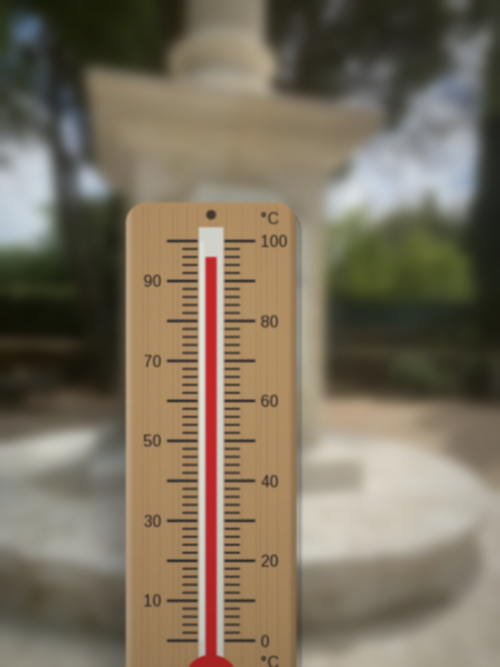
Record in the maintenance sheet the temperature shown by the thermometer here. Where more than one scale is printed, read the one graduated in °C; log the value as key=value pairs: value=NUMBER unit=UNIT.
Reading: value=96 unit=°C
